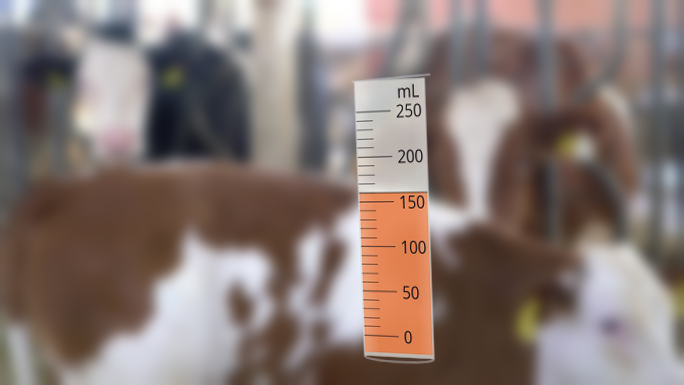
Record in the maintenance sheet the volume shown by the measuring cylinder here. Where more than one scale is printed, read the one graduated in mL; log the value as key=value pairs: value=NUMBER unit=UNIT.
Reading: value=160 unit=mL
